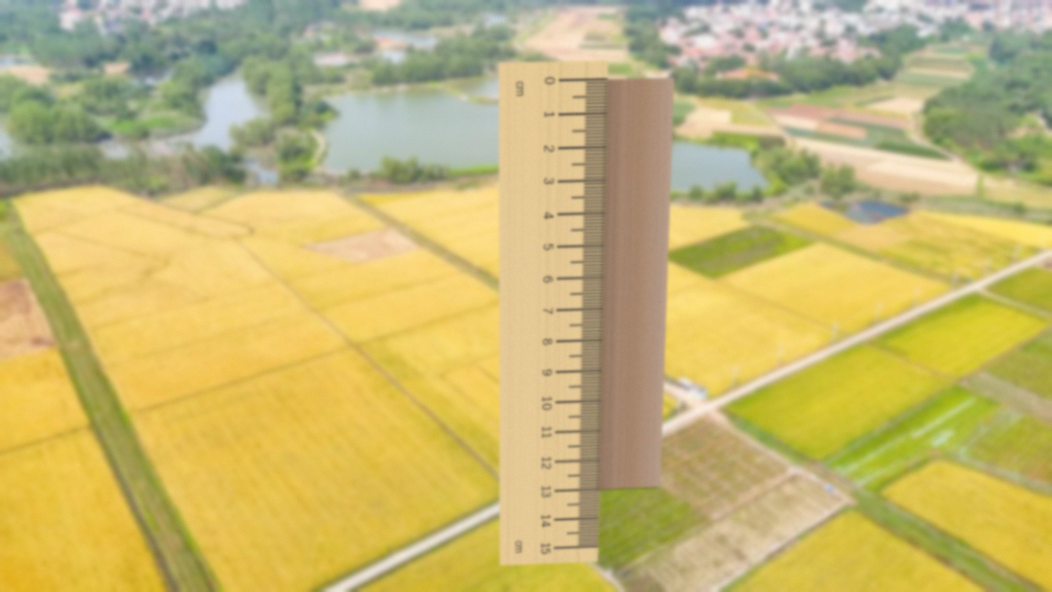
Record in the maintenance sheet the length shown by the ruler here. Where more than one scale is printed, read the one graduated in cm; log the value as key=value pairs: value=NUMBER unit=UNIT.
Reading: value=13 unit=cm
